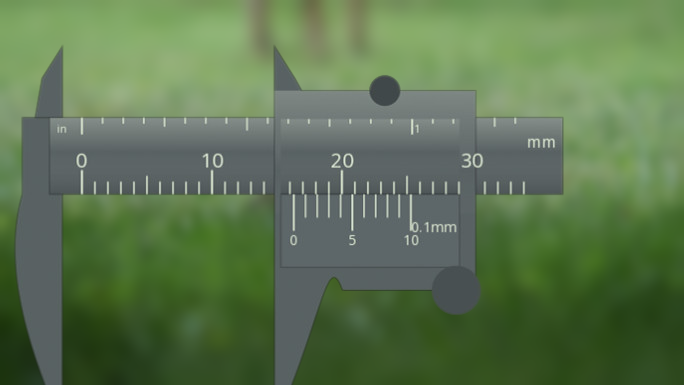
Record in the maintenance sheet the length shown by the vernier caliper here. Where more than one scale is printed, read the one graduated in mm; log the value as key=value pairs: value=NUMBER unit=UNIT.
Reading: value=16.3 unit=mm
